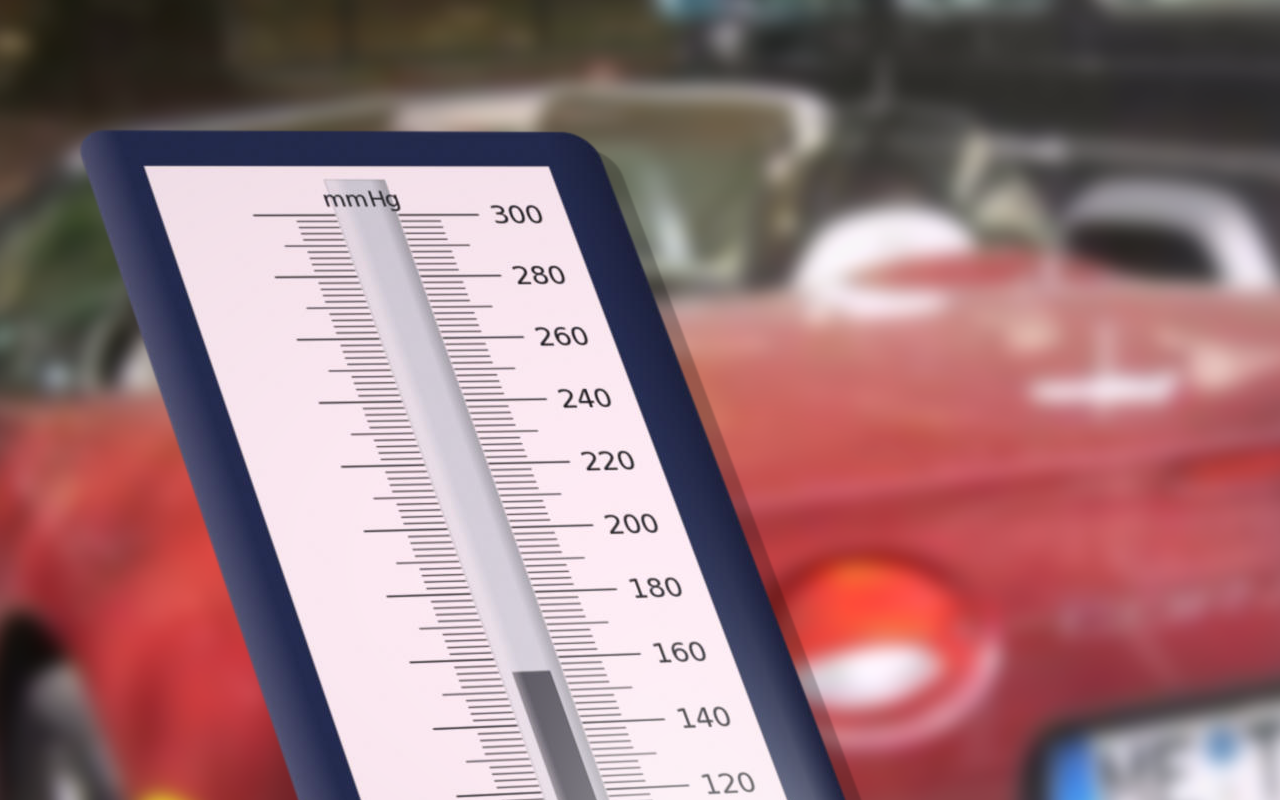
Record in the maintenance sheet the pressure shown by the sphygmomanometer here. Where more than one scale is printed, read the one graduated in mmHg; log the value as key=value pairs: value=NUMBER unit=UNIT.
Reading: value=156 unit=mmHg
